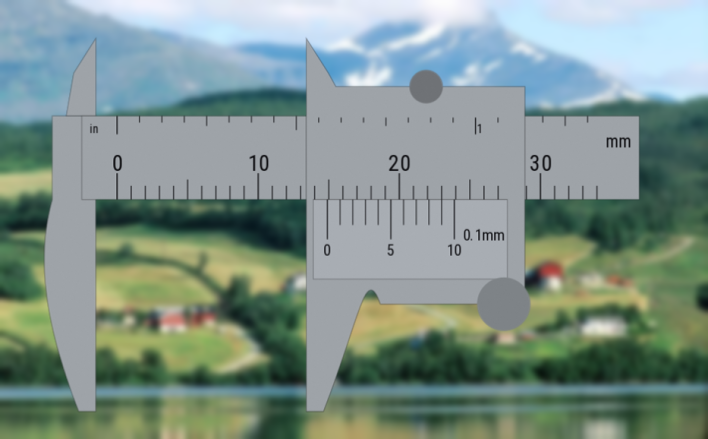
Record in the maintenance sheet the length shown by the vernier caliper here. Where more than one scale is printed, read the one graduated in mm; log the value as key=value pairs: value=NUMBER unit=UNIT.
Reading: value=14.9 unit=mm
